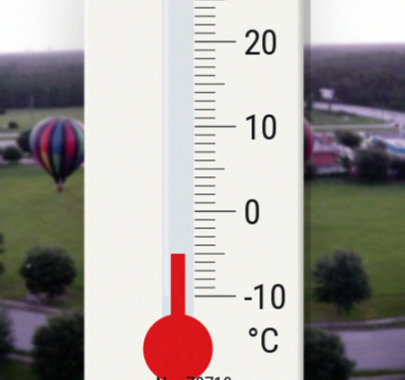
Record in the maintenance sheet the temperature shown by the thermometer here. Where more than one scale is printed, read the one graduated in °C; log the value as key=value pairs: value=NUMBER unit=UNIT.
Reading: value=-5 unit=°C
